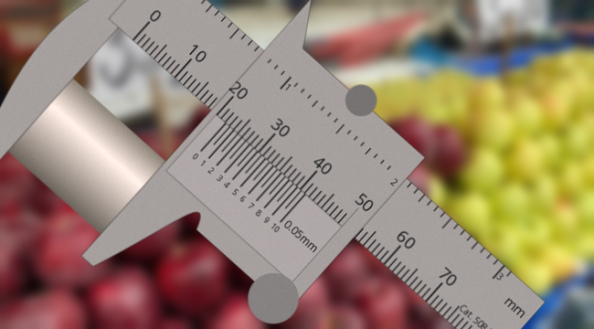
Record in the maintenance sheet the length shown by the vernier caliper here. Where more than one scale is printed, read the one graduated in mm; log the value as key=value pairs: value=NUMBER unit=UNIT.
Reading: value=22.2 unit=mm
